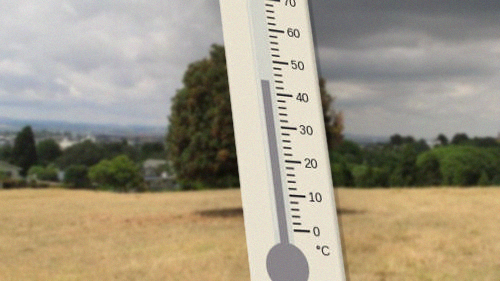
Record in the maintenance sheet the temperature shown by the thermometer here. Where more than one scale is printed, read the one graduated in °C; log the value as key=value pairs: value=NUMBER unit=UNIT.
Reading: value=44 unit=°C
